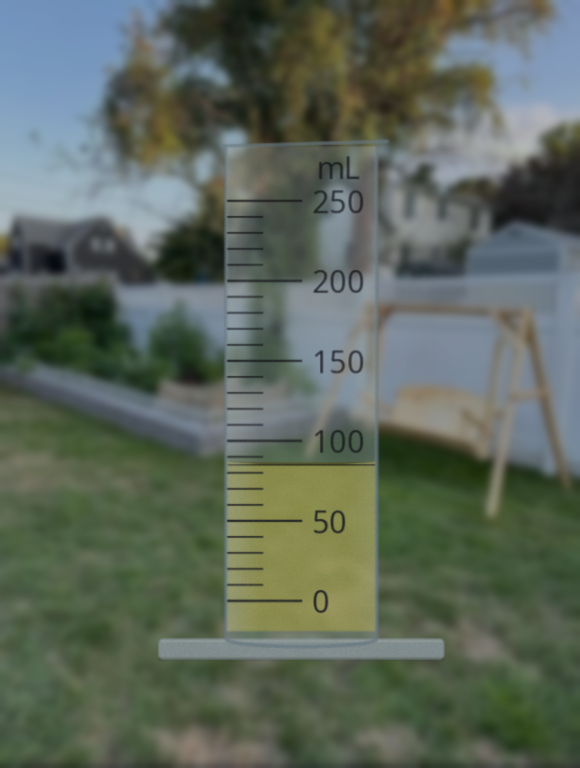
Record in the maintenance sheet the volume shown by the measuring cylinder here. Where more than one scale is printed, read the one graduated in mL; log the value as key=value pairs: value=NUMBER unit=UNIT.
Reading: value=85 unit=mL
